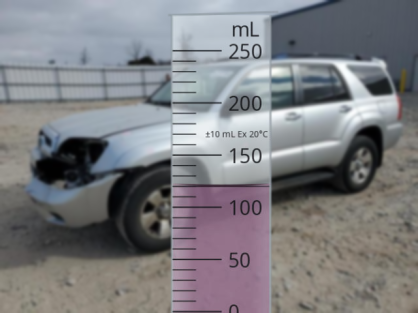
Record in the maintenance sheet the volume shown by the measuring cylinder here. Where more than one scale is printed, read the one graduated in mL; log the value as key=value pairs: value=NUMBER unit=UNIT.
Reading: value=120 unit=mL
